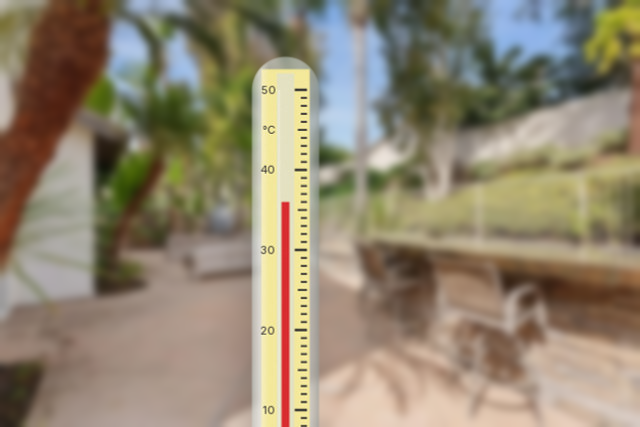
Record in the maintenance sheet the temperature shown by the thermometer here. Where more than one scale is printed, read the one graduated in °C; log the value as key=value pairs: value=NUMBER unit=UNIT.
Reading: value=36 unit=°C
